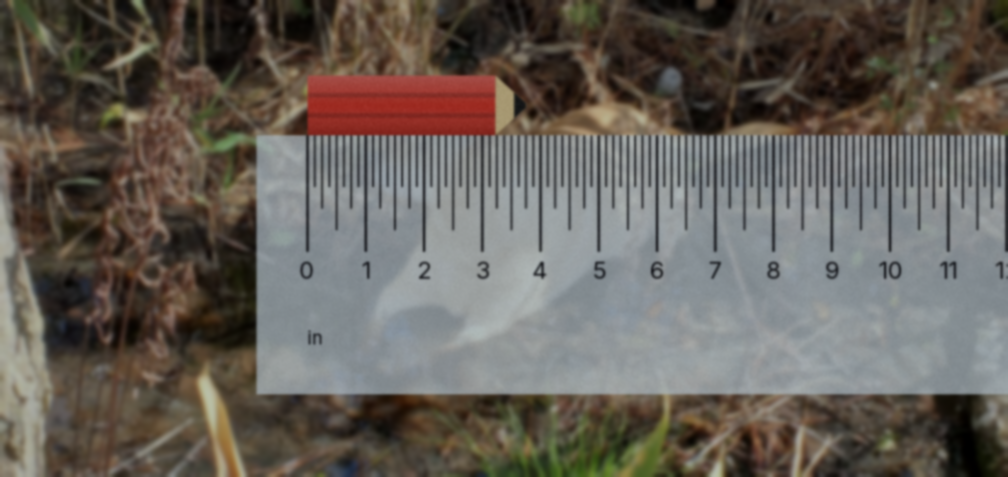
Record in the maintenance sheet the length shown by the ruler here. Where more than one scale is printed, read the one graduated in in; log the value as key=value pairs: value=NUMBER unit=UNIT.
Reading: value=3.75 unit=in
